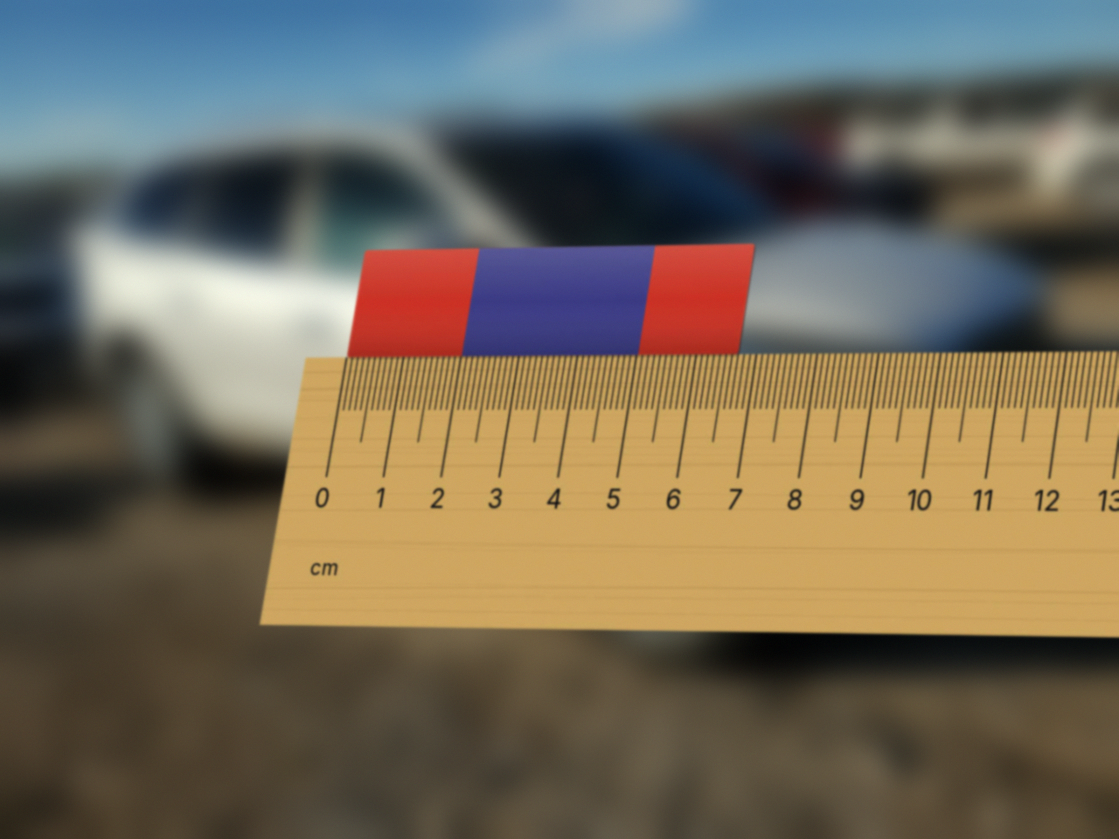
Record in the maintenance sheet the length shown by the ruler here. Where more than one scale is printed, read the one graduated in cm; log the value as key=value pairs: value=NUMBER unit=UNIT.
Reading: value=6.7 unit=cm
